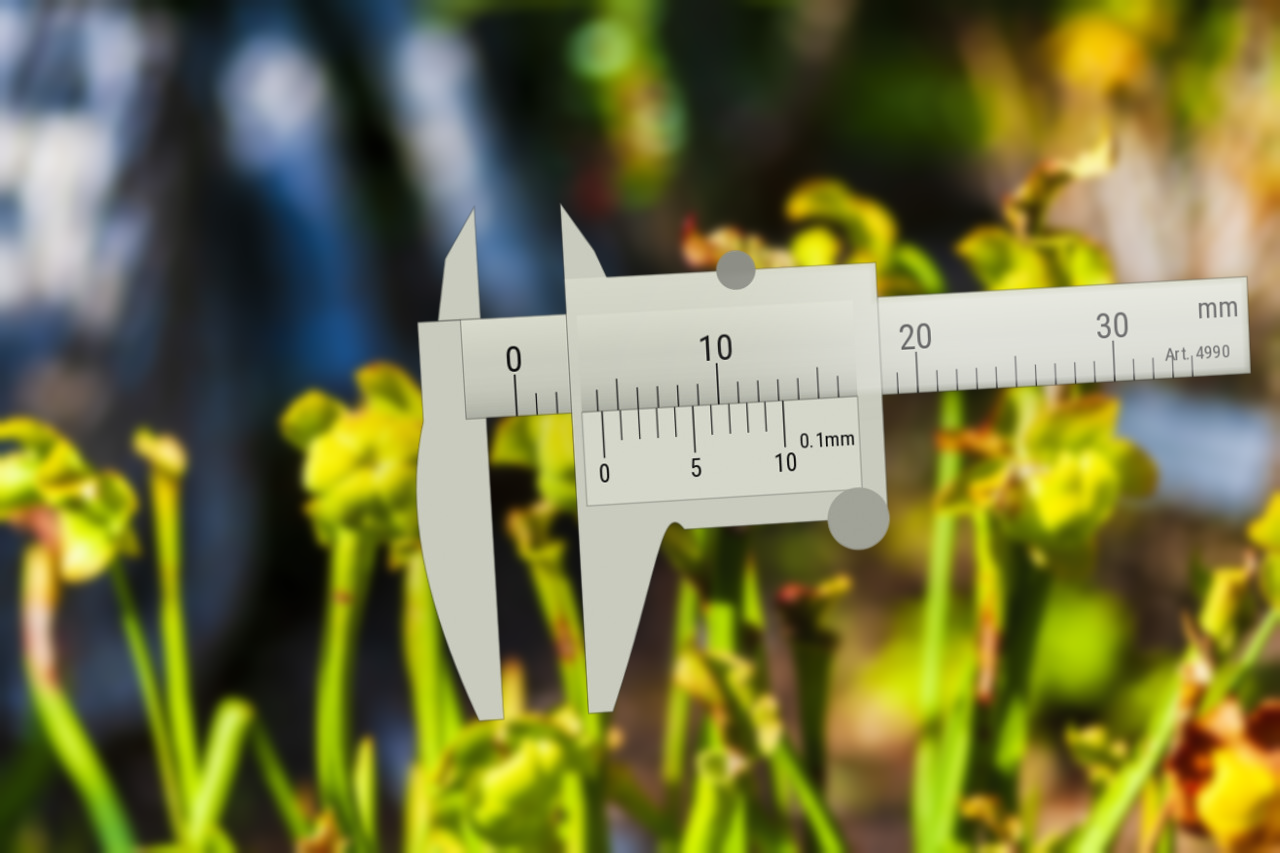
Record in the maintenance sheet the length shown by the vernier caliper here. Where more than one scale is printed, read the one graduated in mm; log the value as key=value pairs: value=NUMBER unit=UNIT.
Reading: value=4.2 unit=mm
